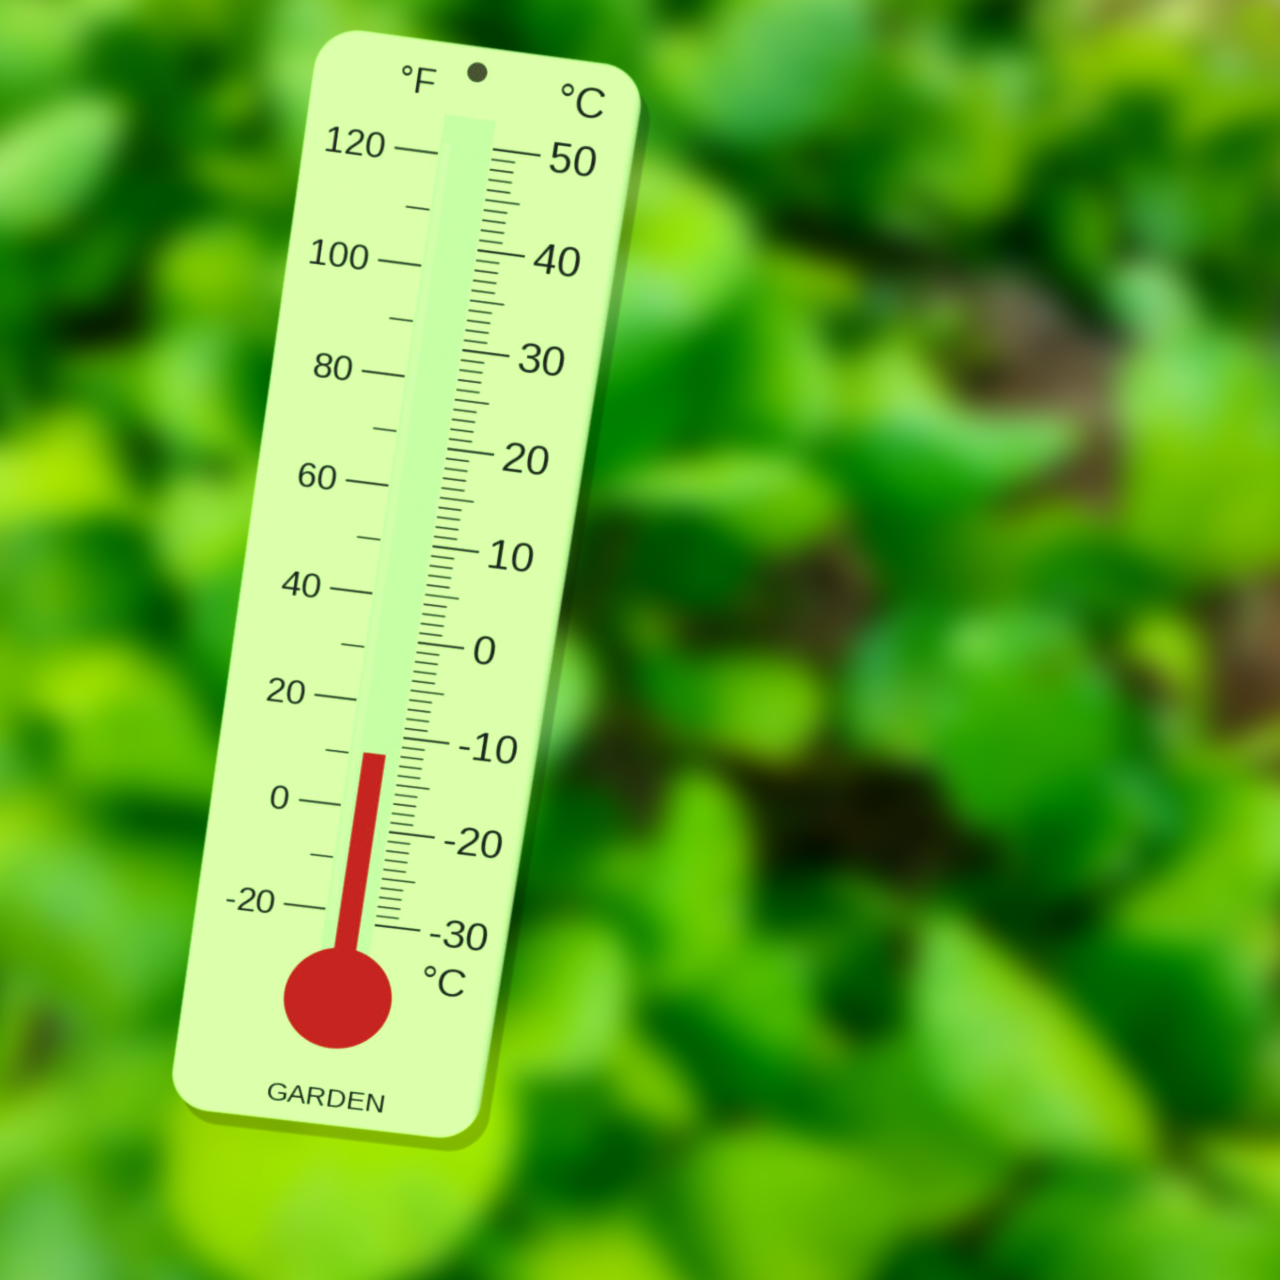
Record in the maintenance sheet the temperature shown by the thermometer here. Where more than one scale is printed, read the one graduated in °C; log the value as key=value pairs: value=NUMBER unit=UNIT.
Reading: value=-12 unit=°C
